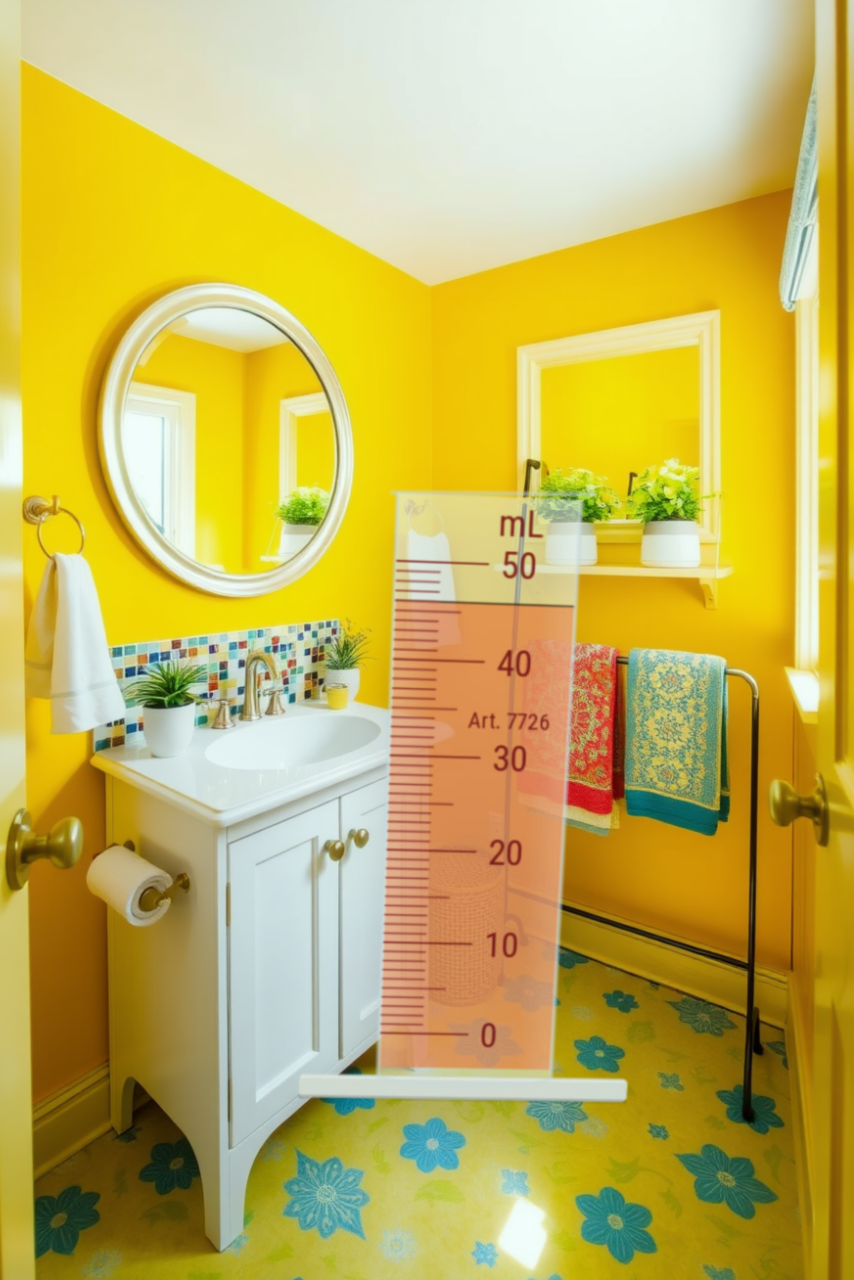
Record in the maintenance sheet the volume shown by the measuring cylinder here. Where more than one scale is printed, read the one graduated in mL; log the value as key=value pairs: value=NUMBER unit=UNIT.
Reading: value=46 unit=mL
